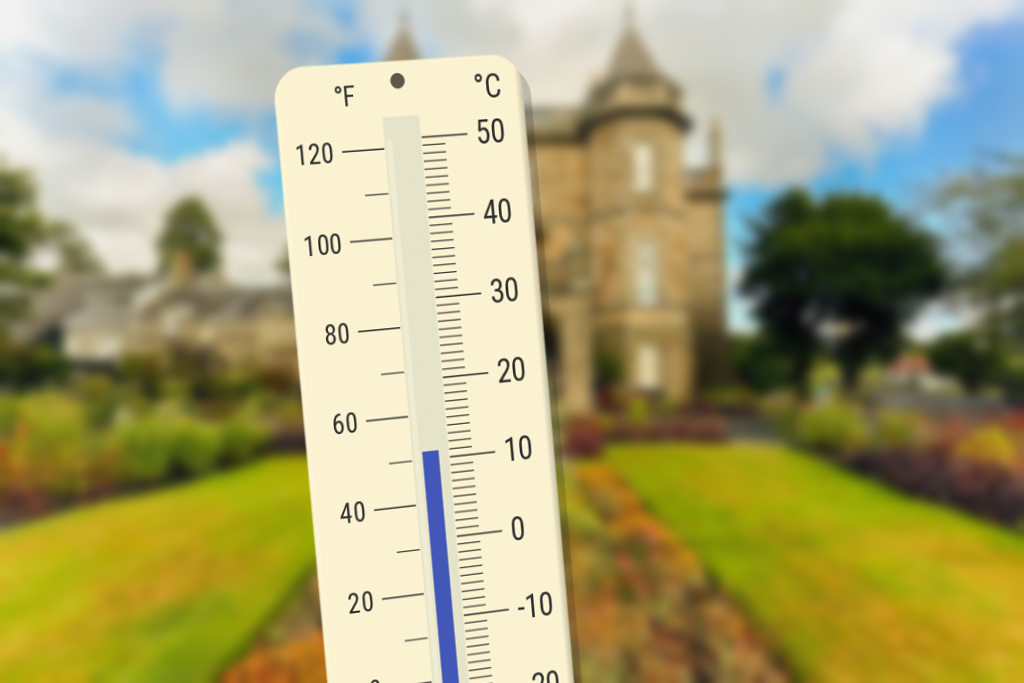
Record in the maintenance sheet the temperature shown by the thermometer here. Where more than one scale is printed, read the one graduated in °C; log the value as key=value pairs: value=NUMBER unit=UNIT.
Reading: value=11 unit=°C
